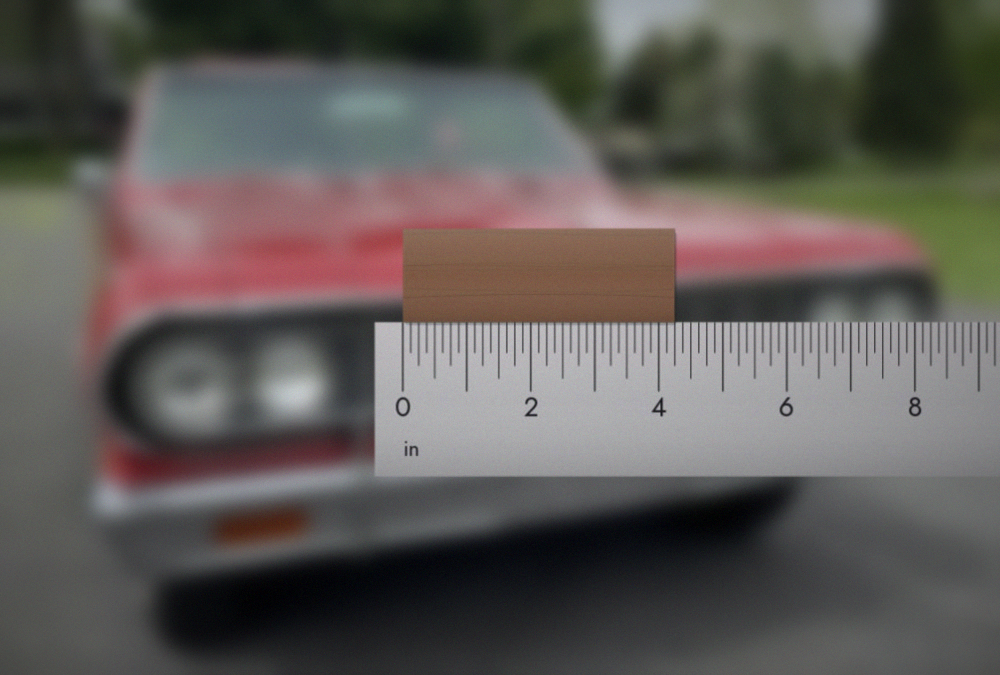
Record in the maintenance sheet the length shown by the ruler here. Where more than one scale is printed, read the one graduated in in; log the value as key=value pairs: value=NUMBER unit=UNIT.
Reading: value=4.25 unit=in
